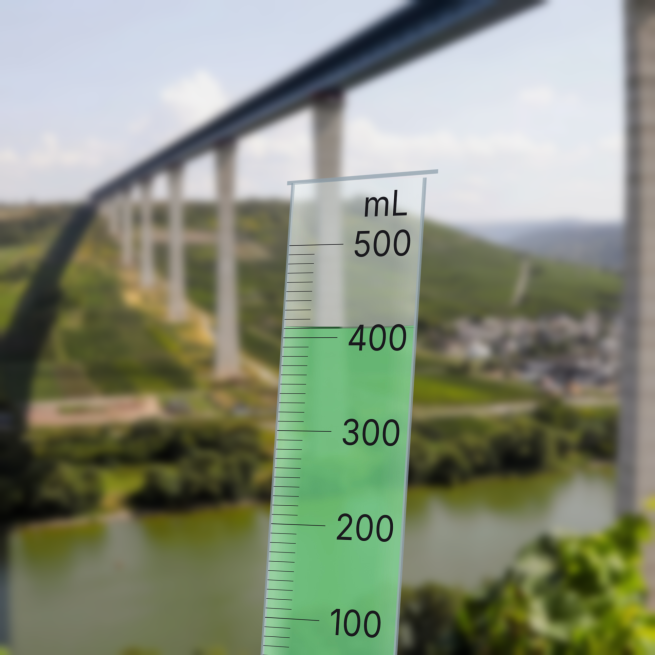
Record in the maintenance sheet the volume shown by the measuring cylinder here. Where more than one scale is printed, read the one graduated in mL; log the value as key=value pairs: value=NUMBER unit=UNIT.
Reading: value=410 unit=mL
